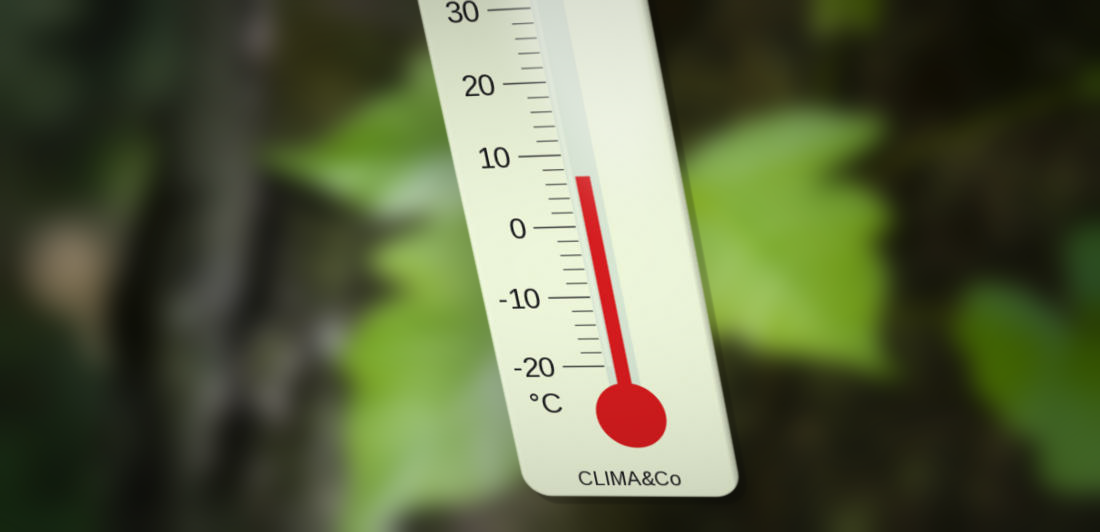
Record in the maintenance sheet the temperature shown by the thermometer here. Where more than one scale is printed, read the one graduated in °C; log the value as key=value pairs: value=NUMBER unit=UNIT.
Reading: value=7 unit=°C
